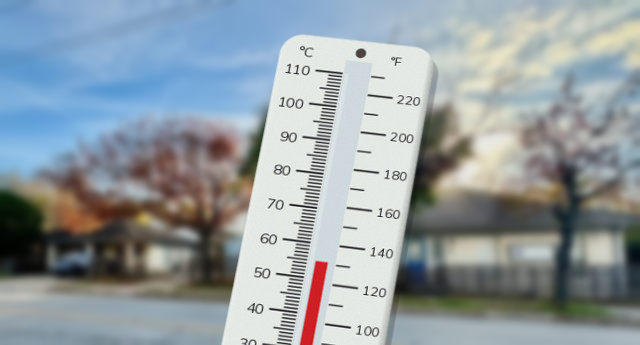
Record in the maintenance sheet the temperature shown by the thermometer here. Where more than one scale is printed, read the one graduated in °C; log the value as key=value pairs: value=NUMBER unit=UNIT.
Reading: value=55 unit=°C
